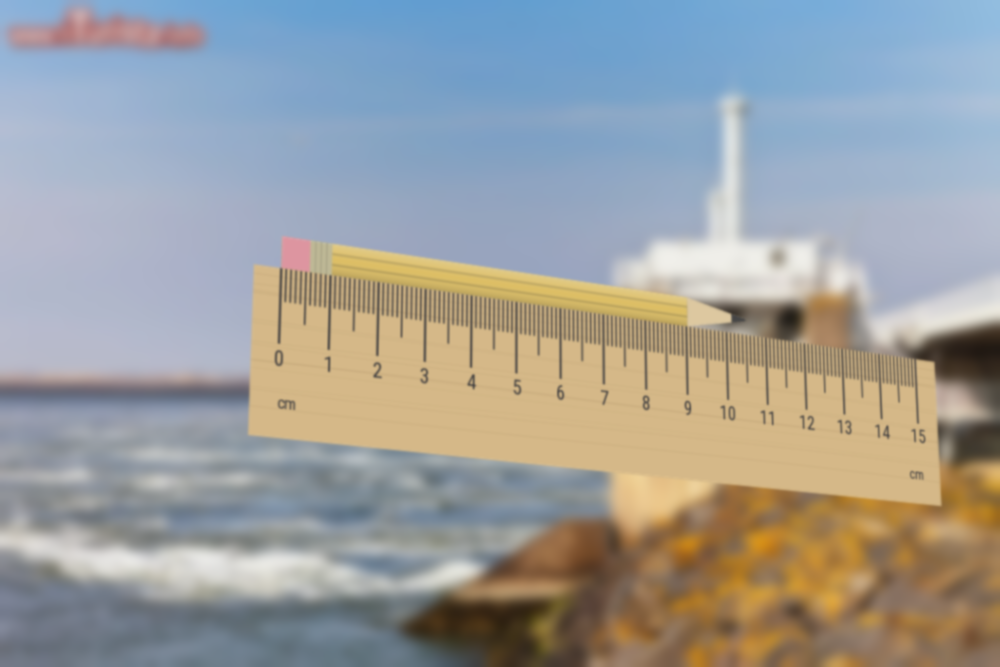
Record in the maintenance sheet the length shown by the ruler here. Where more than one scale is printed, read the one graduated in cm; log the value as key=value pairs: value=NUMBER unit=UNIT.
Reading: value=10.5 unit=cm
